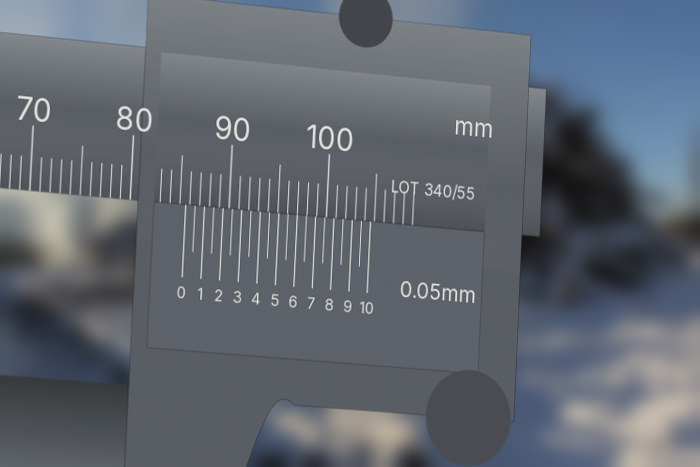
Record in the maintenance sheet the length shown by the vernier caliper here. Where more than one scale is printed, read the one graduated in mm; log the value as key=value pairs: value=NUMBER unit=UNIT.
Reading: value=85.6 unit=mm
